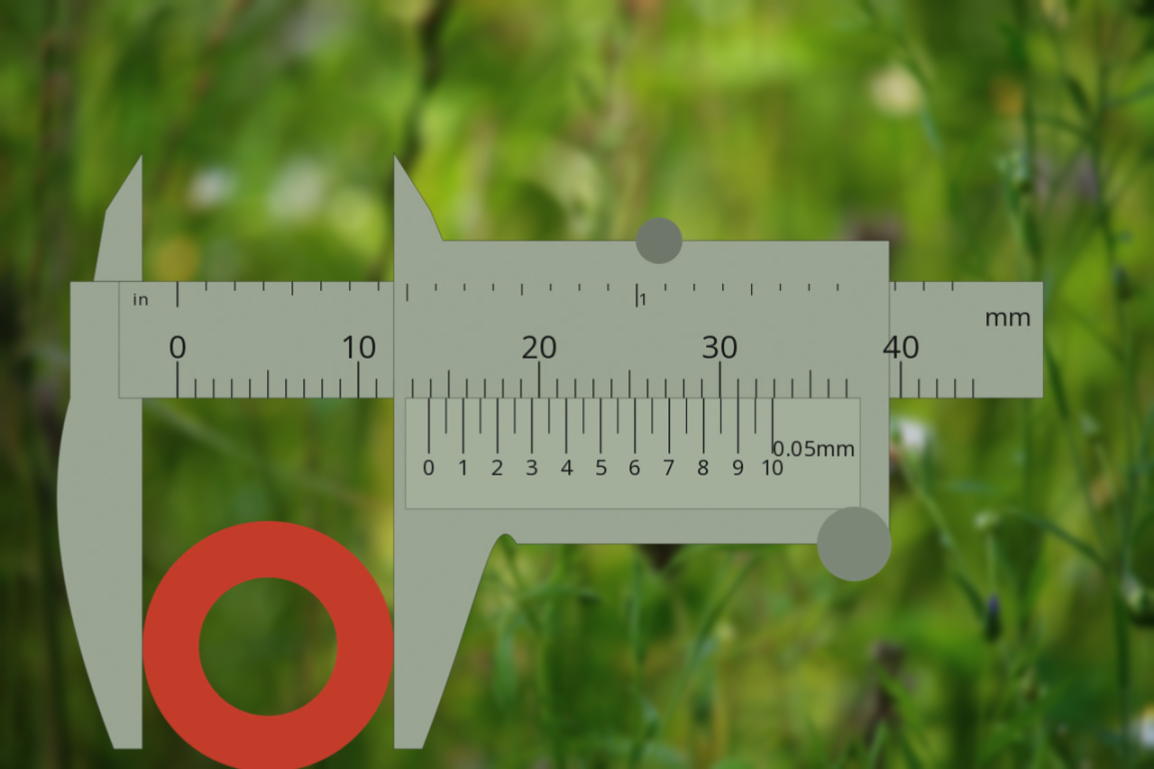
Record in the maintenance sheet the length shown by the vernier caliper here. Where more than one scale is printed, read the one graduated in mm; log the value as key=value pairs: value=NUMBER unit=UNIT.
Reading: value=13.9 unit=mm
